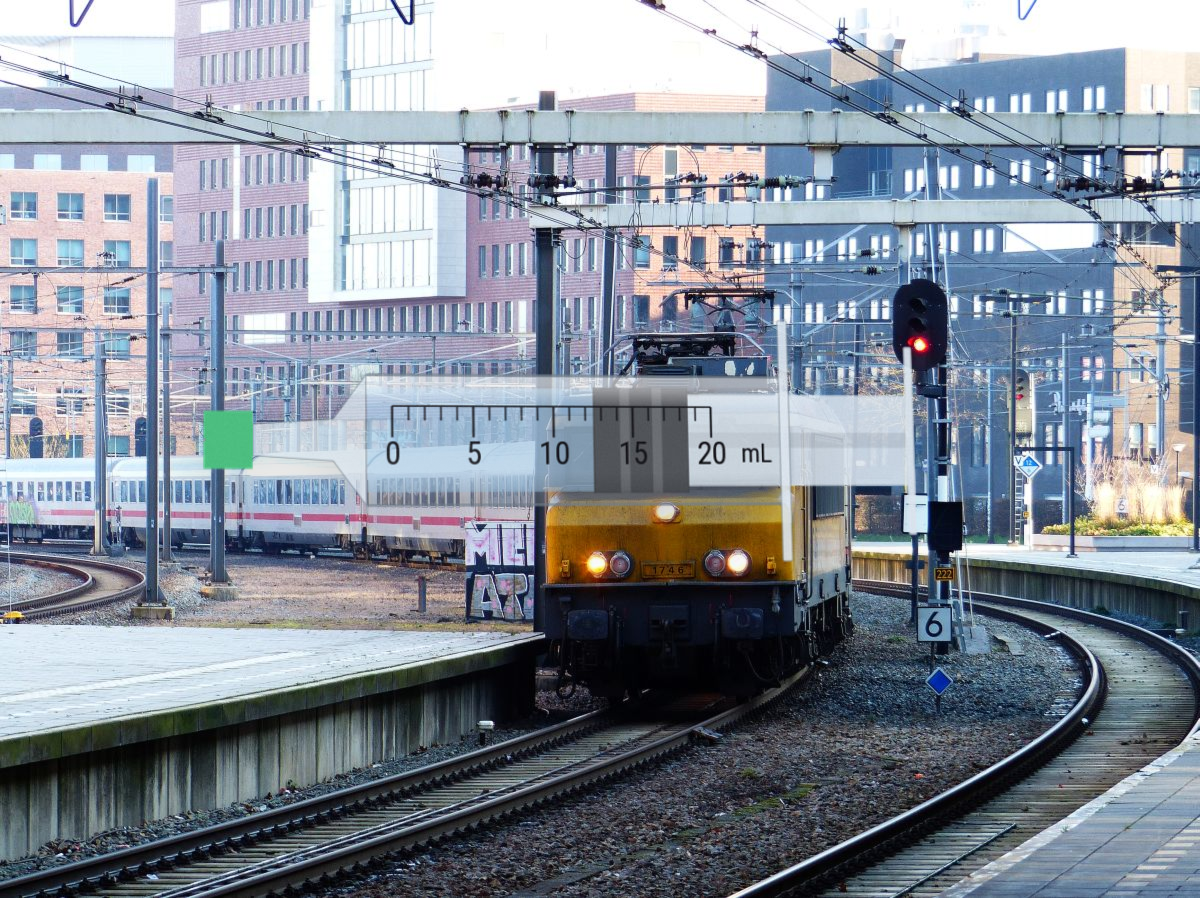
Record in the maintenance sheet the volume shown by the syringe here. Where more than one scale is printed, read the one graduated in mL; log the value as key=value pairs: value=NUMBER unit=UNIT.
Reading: value=12.5 unit=mL
